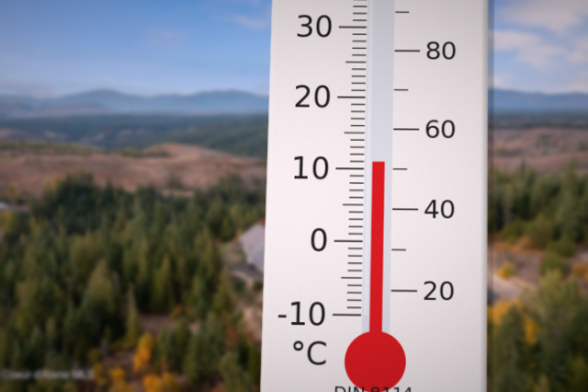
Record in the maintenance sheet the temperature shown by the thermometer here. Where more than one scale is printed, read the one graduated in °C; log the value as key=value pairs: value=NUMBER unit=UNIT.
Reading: value=11 unit=°C
